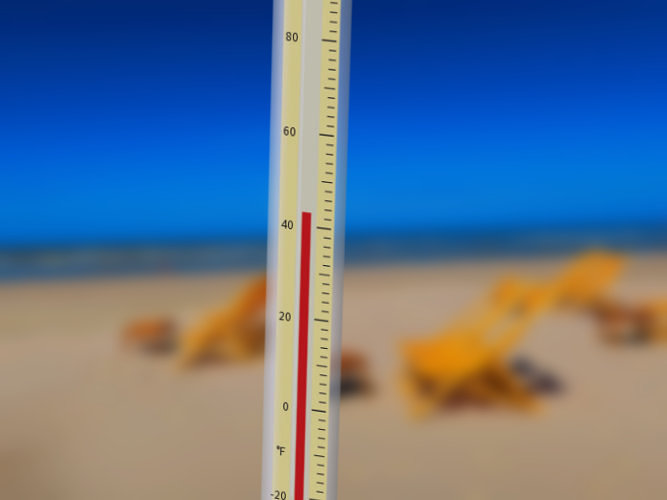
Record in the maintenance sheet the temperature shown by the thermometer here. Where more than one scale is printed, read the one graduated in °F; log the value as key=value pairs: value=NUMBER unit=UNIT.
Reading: value=43 unit=°F
